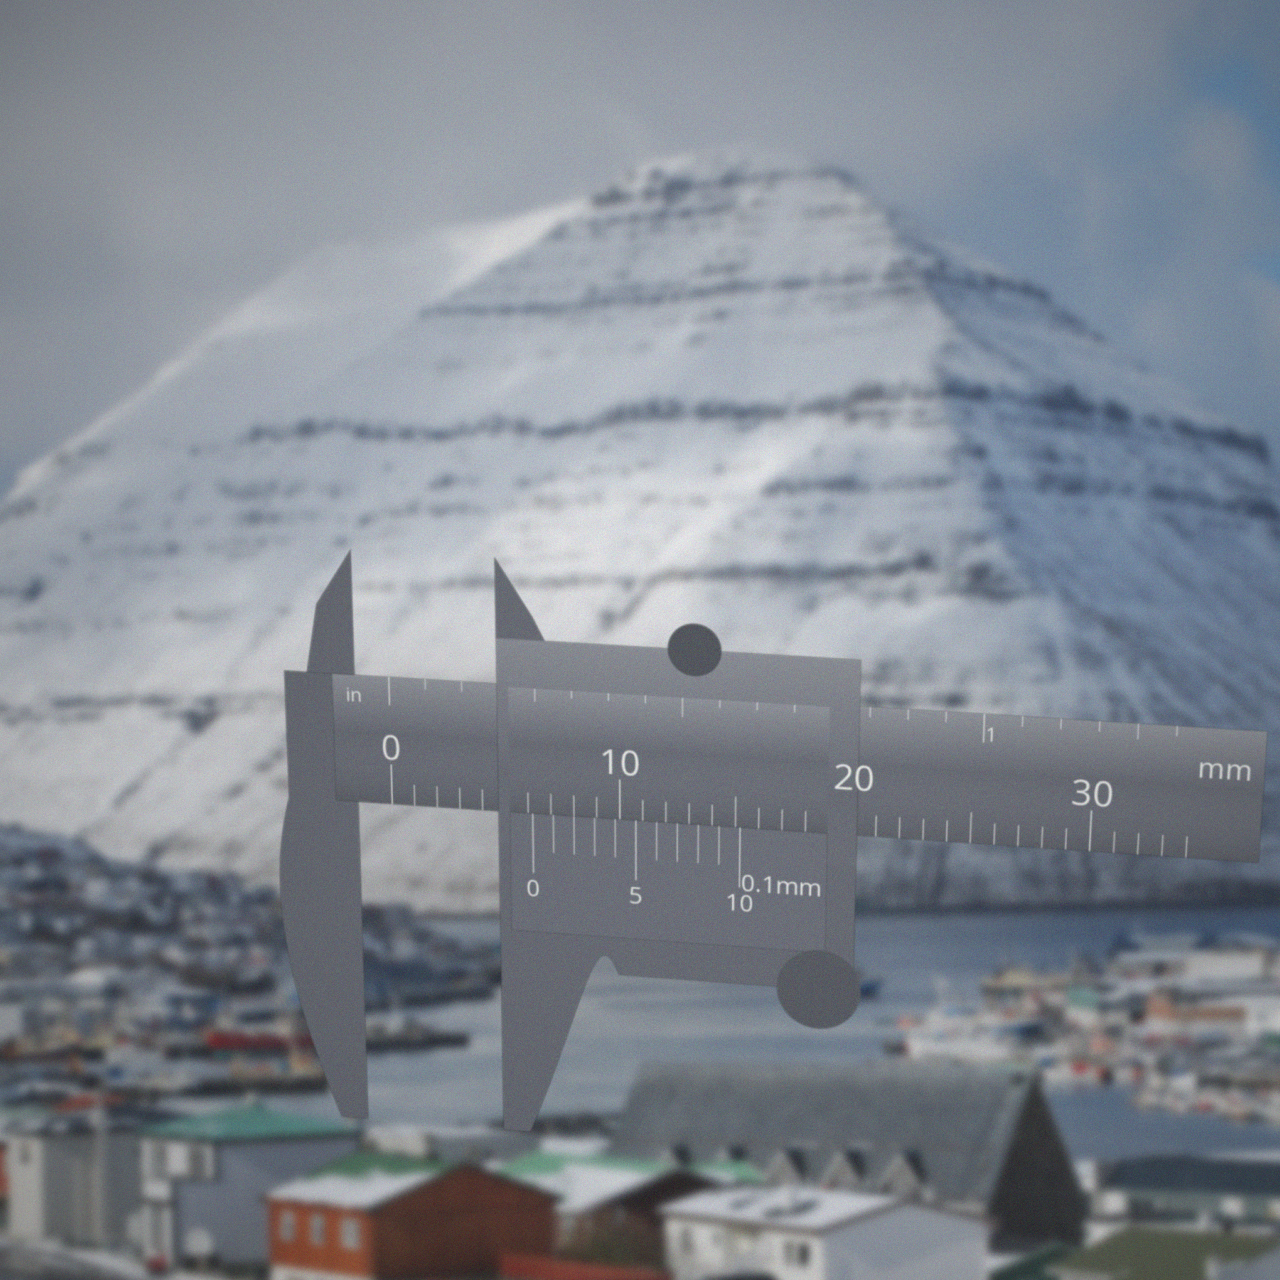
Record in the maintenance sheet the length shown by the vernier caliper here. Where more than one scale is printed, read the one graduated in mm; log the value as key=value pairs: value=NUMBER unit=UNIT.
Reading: value=6.2 unit=mm
